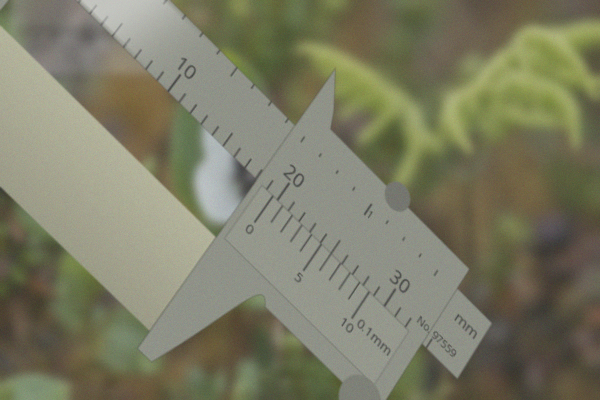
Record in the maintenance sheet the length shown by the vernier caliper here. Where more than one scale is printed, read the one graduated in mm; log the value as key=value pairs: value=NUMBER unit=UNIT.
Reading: value=19.6 unit=mm
